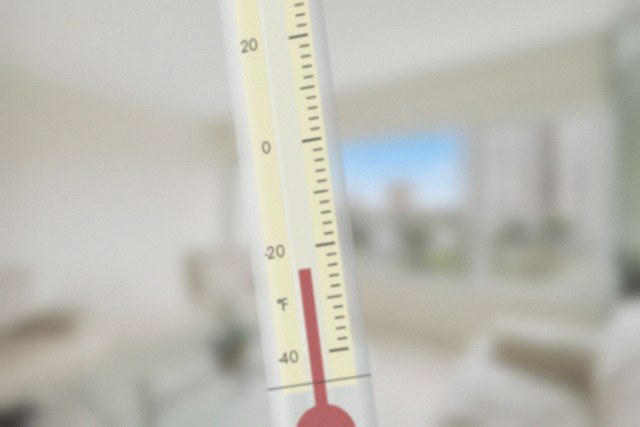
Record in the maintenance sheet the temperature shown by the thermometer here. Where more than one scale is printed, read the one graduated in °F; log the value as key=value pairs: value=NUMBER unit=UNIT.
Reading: value=-24 unit=°F
